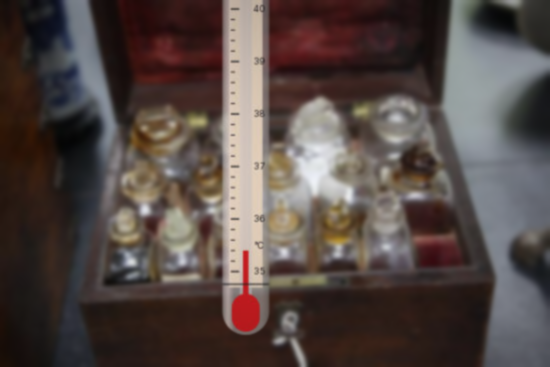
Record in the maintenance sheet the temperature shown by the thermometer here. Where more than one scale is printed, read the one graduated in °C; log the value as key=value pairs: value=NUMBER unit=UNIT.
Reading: value=35.4 unit=°C
